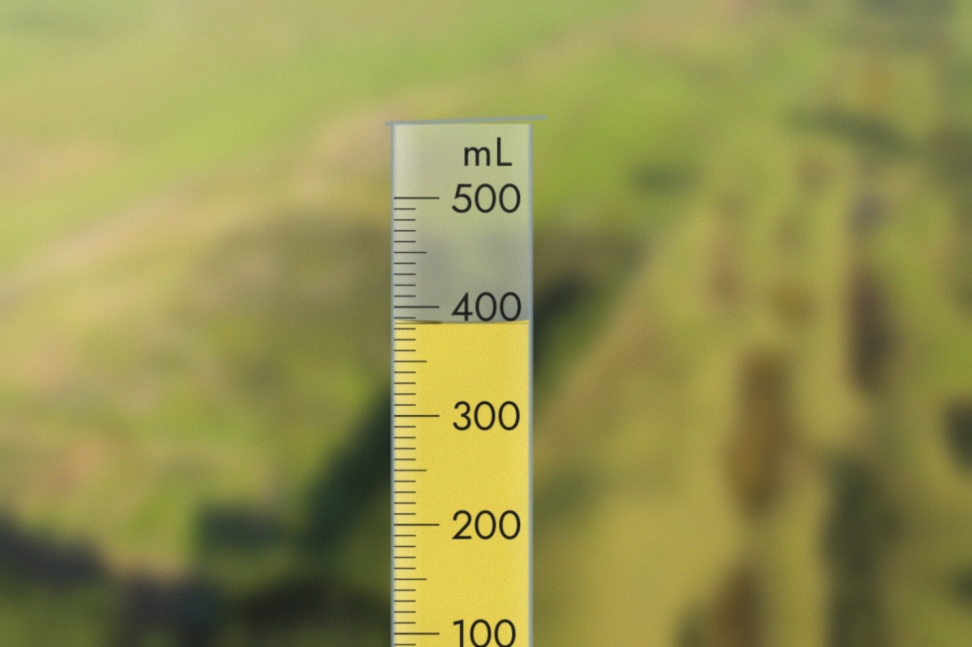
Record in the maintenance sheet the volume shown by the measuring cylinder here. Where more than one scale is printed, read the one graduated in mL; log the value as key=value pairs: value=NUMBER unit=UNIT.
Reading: value=385 unit=mL
